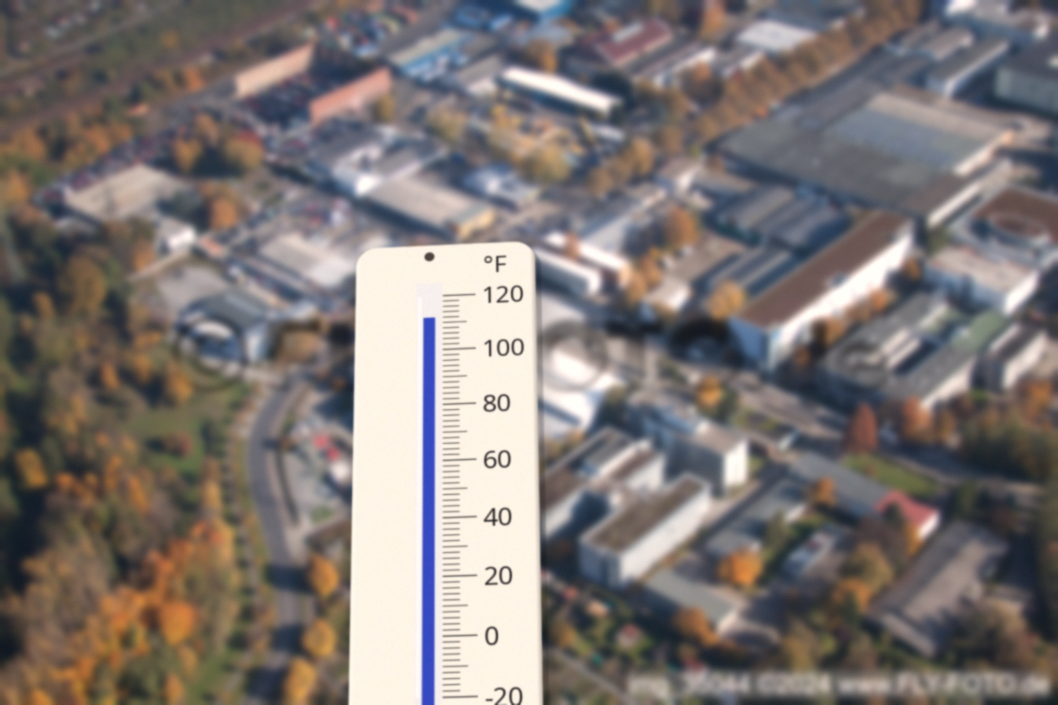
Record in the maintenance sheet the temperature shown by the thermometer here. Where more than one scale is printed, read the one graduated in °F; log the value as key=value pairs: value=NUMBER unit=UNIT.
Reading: value=112 unit=°F
